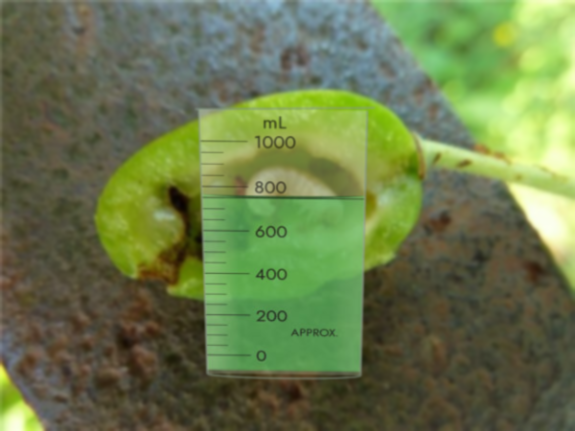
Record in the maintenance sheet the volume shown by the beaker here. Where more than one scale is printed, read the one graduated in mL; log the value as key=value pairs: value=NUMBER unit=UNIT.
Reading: value=750 unit=mL
